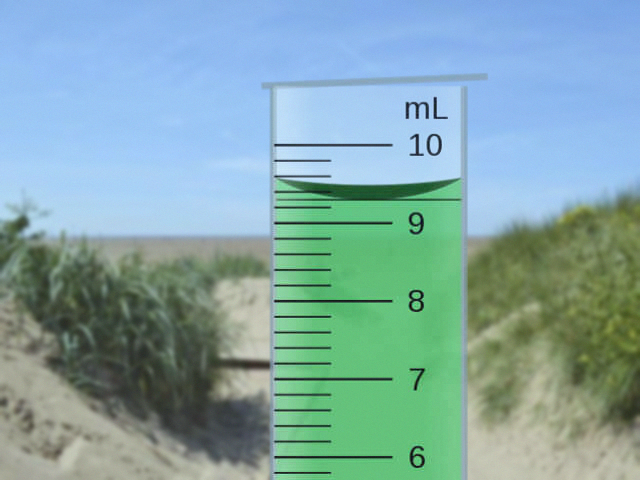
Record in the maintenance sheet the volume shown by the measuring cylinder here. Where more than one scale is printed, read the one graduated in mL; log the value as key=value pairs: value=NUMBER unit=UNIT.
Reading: value=9.3 unit=mL
